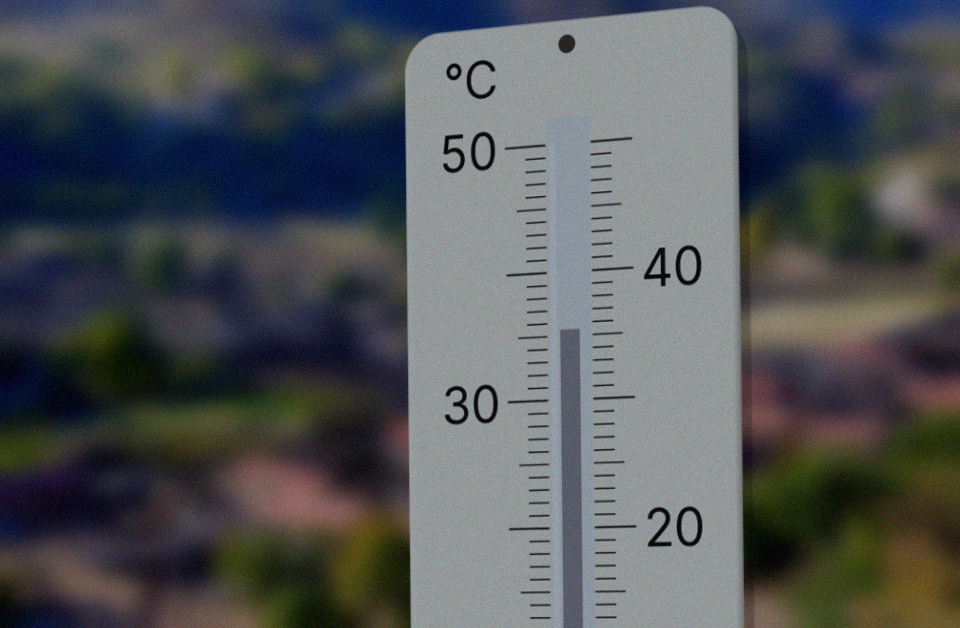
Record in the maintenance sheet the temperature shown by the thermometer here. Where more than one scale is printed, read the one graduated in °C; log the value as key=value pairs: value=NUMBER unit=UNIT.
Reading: value=35.5 unit=°C
